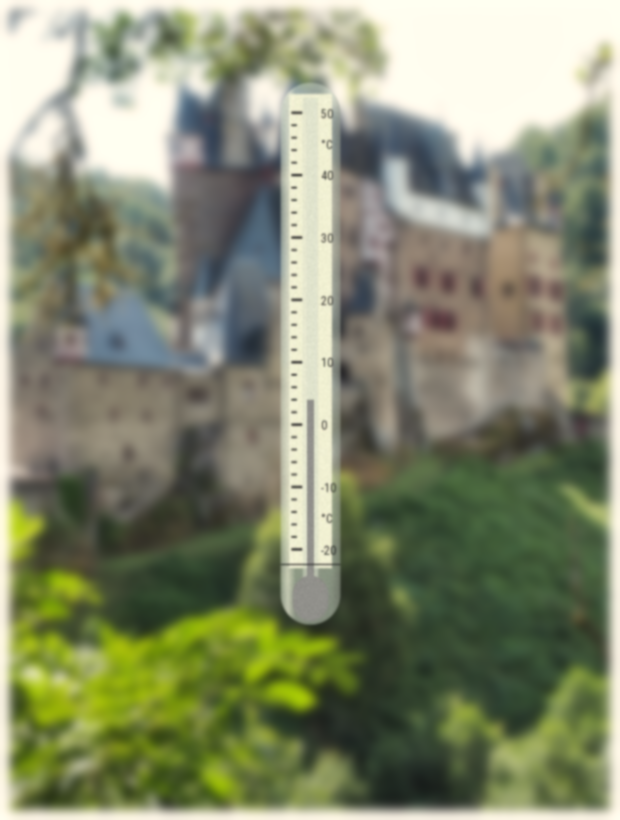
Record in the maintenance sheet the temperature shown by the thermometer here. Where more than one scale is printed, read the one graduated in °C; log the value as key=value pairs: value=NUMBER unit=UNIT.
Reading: value=4 unit=°C
